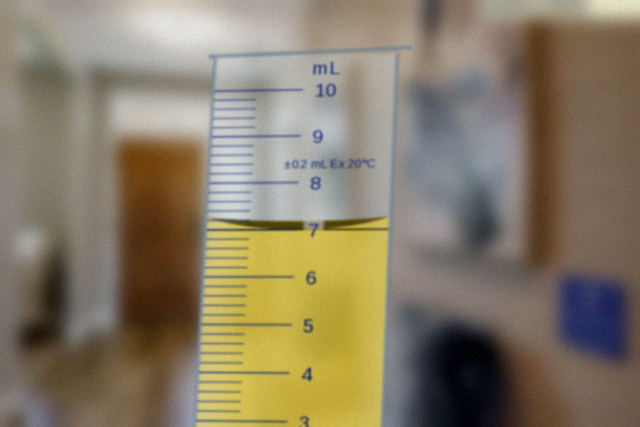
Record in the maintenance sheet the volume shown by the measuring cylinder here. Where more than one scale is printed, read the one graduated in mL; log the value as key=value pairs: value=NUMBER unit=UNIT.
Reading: value=7 unit=mL
